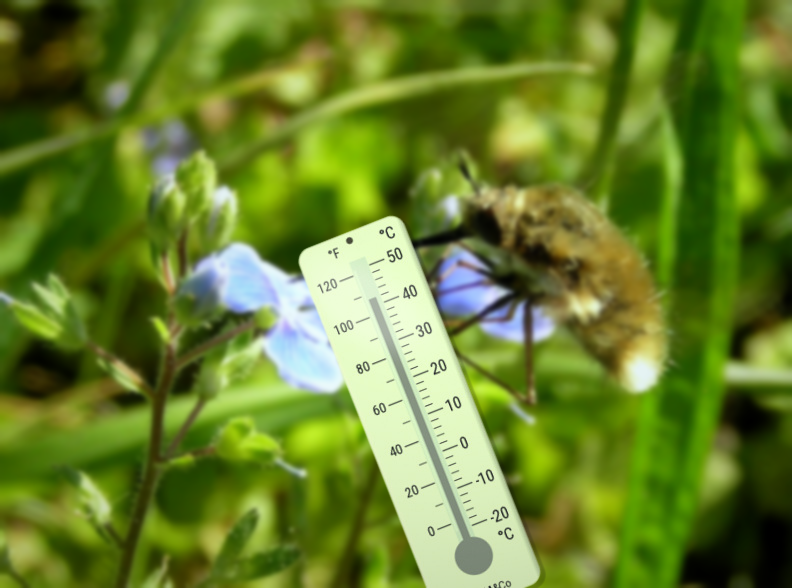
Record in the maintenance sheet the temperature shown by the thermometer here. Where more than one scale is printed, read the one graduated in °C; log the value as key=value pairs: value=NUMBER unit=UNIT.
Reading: value=42 unit=°C
